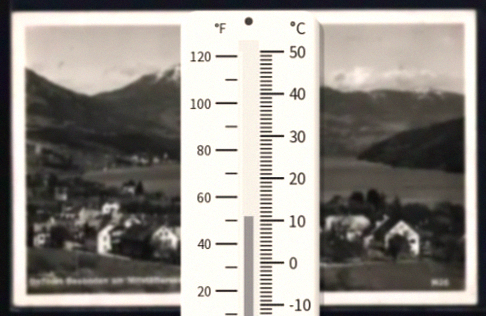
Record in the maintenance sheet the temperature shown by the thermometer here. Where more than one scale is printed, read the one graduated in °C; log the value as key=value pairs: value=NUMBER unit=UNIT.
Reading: value=11 unit=°C
